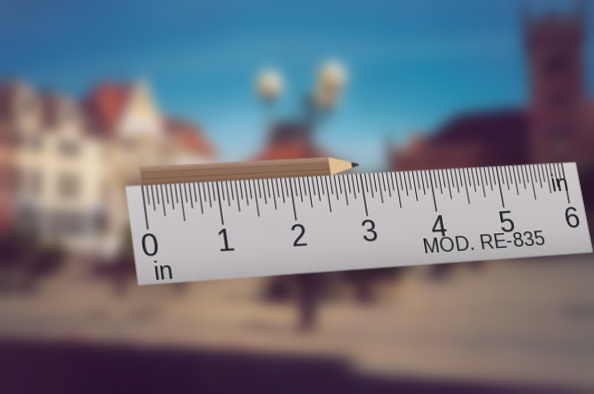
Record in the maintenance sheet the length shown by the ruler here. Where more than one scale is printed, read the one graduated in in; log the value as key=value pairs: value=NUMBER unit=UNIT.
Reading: value=3 unit=in
